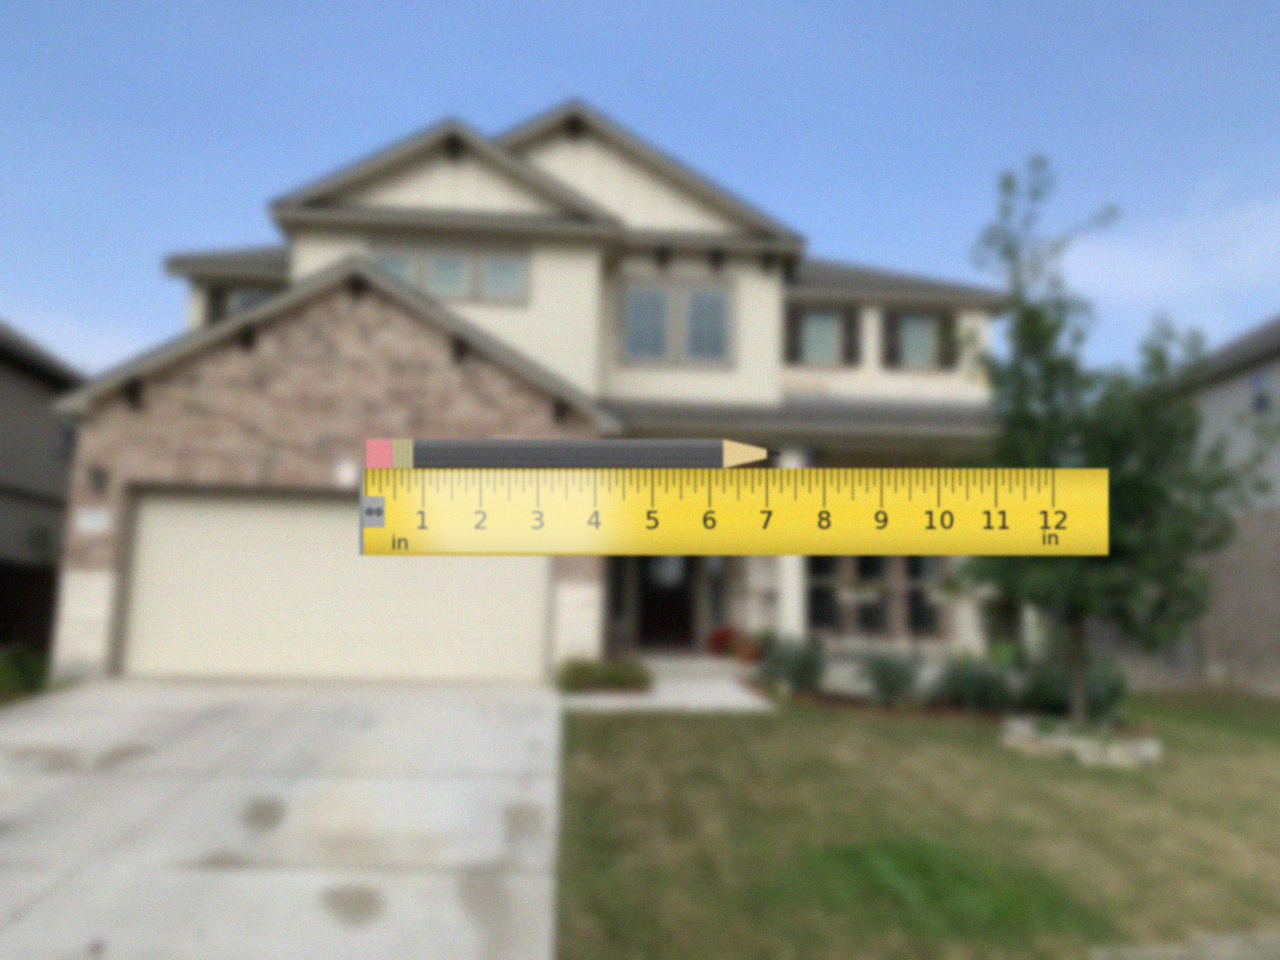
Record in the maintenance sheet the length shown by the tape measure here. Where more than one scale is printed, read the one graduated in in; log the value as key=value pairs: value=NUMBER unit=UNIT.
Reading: value=7.25 unit=in
